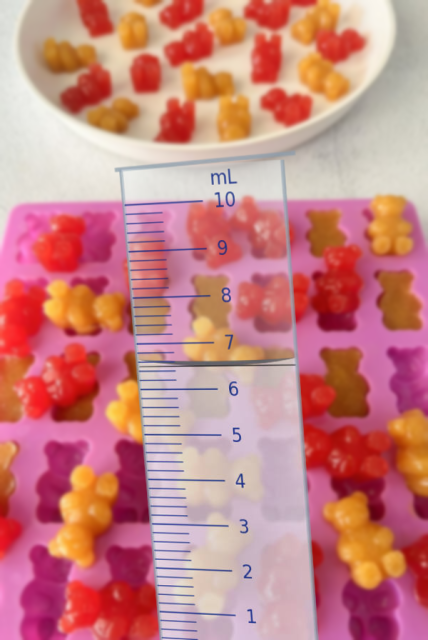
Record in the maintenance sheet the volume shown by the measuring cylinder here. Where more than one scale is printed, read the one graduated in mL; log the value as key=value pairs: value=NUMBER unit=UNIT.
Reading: value=6.5 unit=mL
